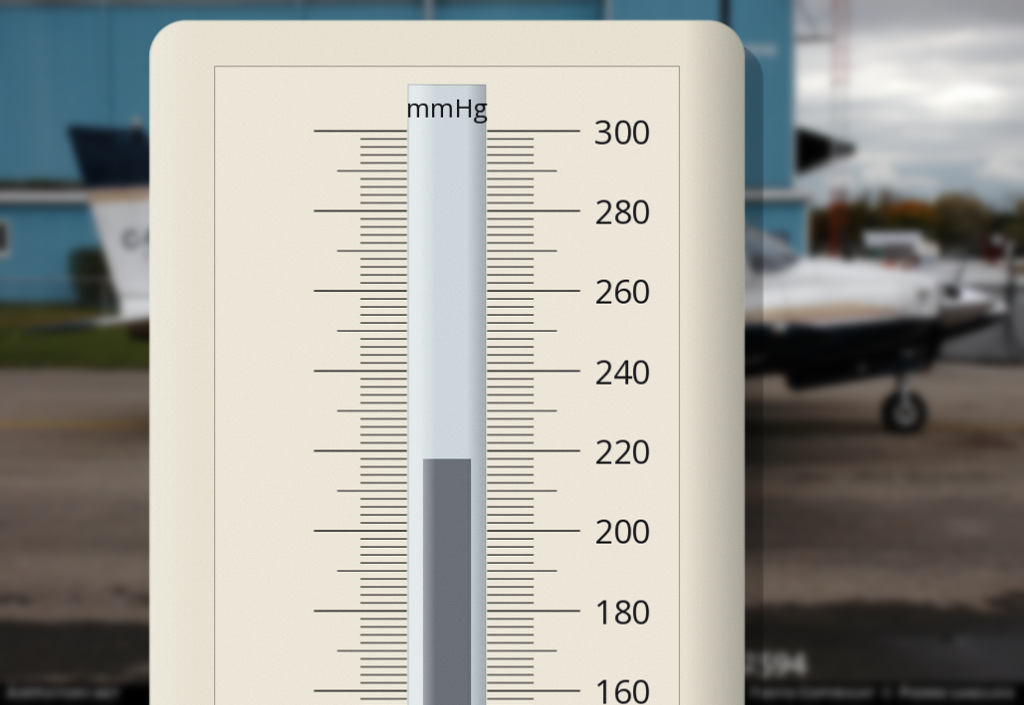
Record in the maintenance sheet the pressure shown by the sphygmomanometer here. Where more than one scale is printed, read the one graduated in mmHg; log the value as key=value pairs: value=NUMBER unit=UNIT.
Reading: value=218 unit=mmHg
